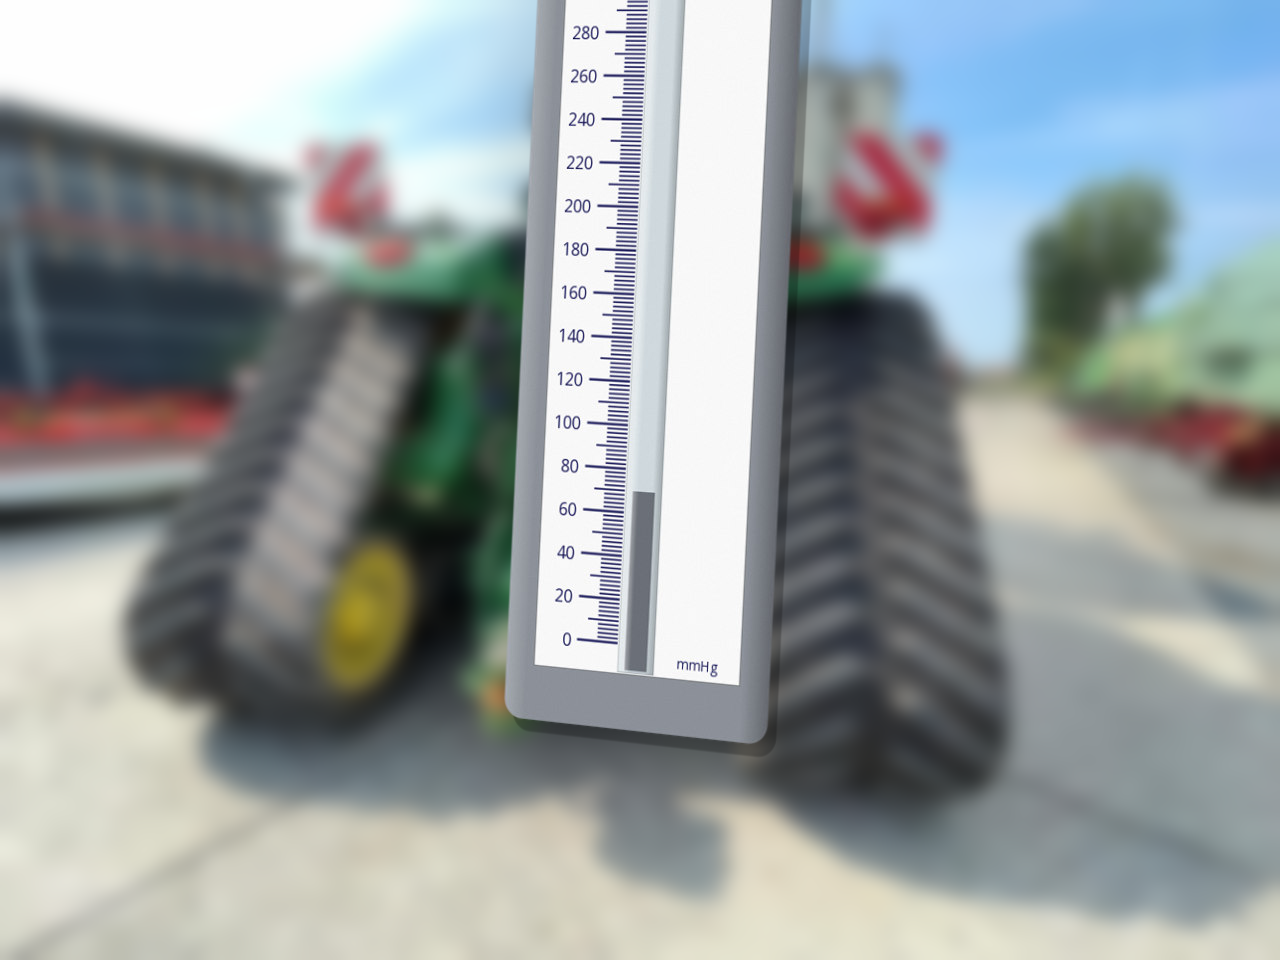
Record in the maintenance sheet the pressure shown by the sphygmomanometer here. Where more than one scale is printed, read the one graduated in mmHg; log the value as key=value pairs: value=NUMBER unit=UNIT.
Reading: value=70 unit=mmHg
